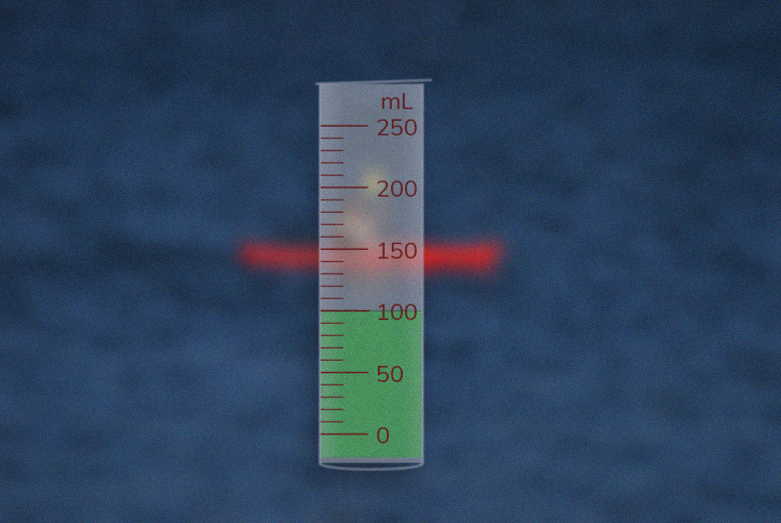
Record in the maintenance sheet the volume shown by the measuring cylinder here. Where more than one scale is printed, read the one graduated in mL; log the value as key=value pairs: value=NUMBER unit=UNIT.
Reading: value=100 unit=mL
